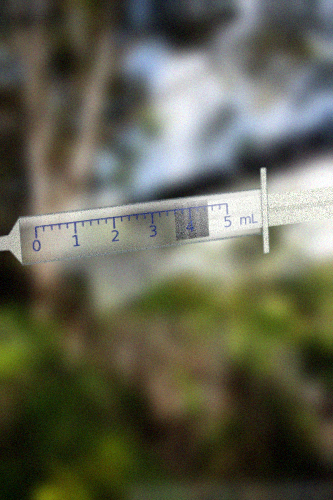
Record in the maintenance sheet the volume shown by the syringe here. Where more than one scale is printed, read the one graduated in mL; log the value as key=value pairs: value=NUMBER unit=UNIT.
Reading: value=3.6 unit=mL
